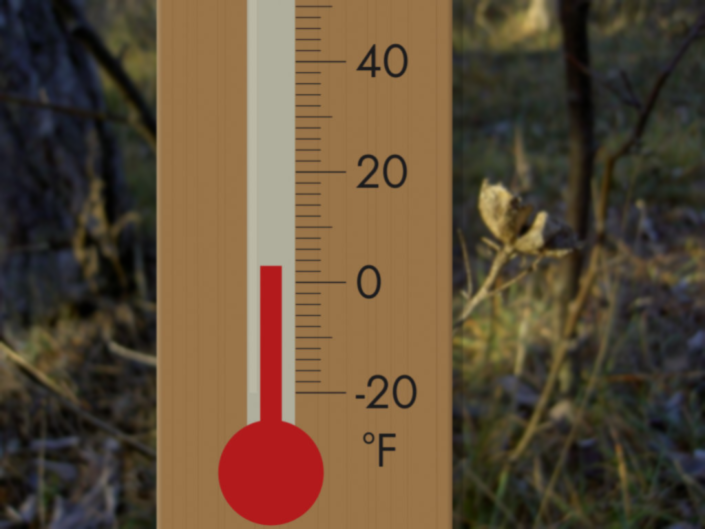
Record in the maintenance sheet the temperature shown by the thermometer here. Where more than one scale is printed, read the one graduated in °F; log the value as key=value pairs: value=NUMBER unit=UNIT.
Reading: value=3 unit=°F
